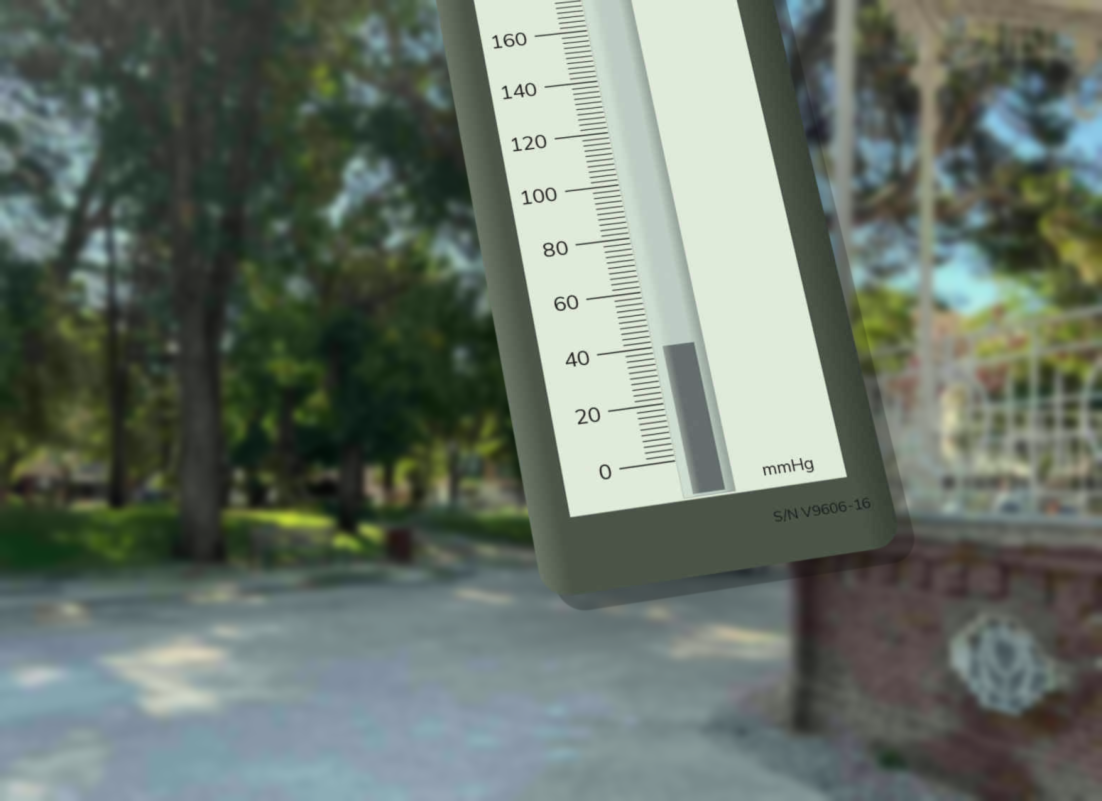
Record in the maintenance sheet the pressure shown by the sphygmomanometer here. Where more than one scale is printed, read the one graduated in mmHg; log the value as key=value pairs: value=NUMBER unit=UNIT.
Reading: value=40 unit=mmHg
